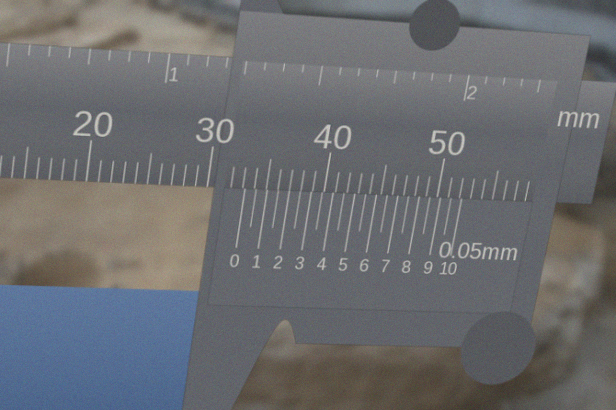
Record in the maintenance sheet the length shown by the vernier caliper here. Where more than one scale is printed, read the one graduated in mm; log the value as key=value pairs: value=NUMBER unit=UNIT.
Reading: value=33.2 unit=mm
